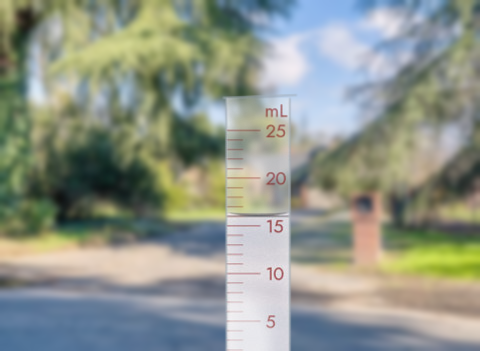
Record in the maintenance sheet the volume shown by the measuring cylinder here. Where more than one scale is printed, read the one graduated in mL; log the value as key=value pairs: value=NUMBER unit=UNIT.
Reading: value=16 unit=mL
